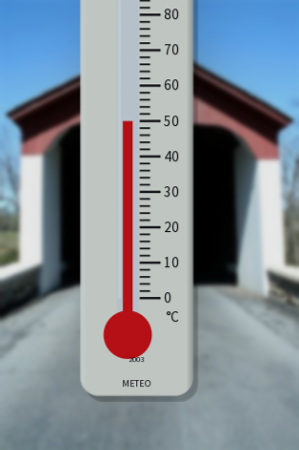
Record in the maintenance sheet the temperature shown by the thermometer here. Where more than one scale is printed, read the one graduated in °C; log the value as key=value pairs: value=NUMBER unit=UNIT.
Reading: value=50 unit=°C
